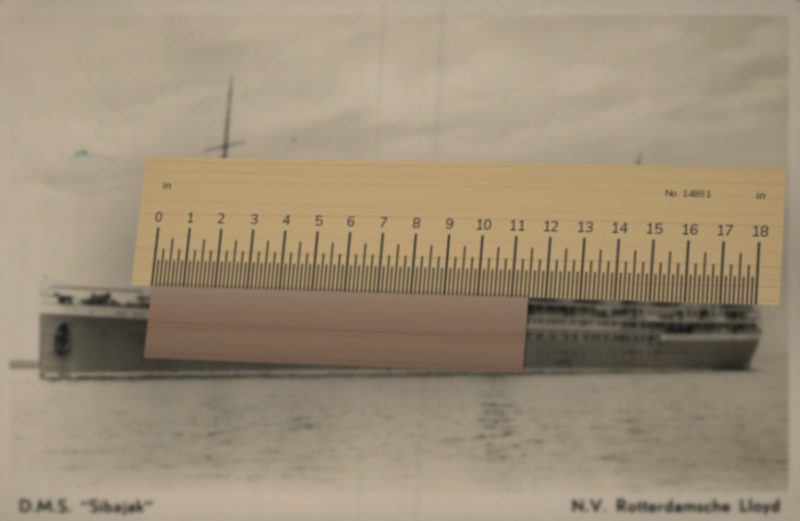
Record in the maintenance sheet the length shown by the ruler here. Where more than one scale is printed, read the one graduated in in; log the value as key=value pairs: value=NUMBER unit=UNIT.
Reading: value=11.5 unit=in
